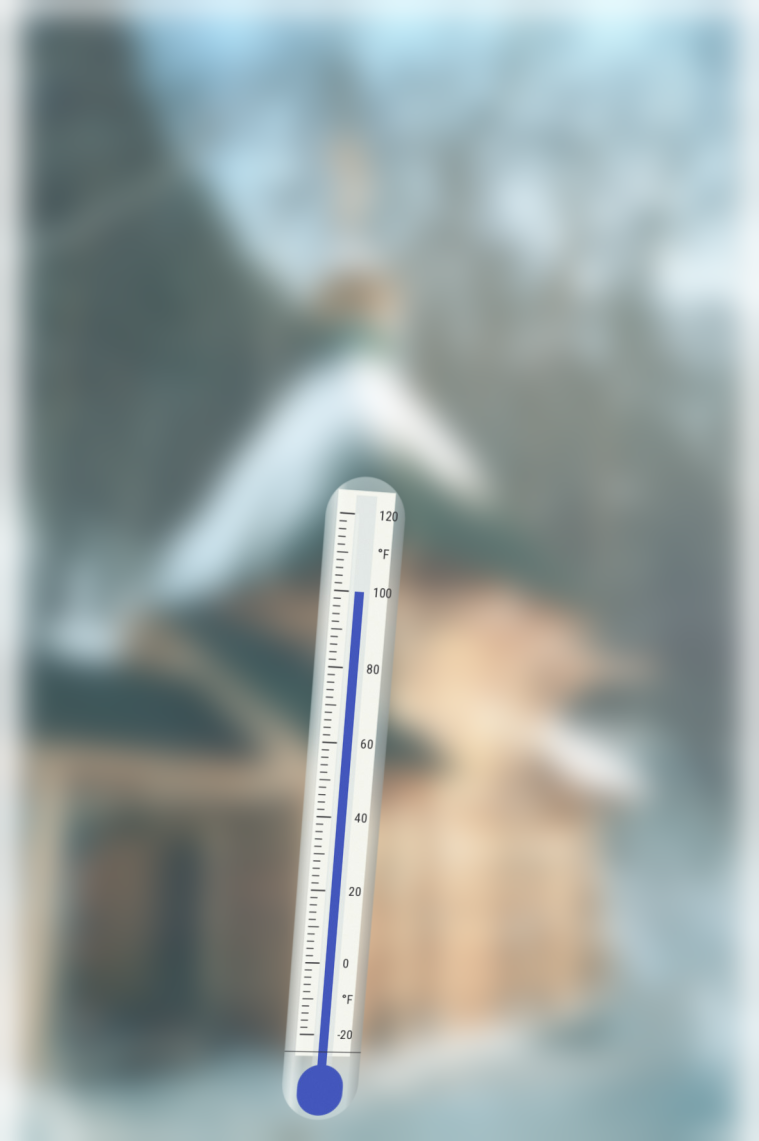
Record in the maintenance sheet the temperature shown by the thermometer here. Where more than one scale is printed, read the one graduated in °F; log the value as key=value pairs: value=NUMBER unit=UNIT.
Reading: value=100 unit=°F
